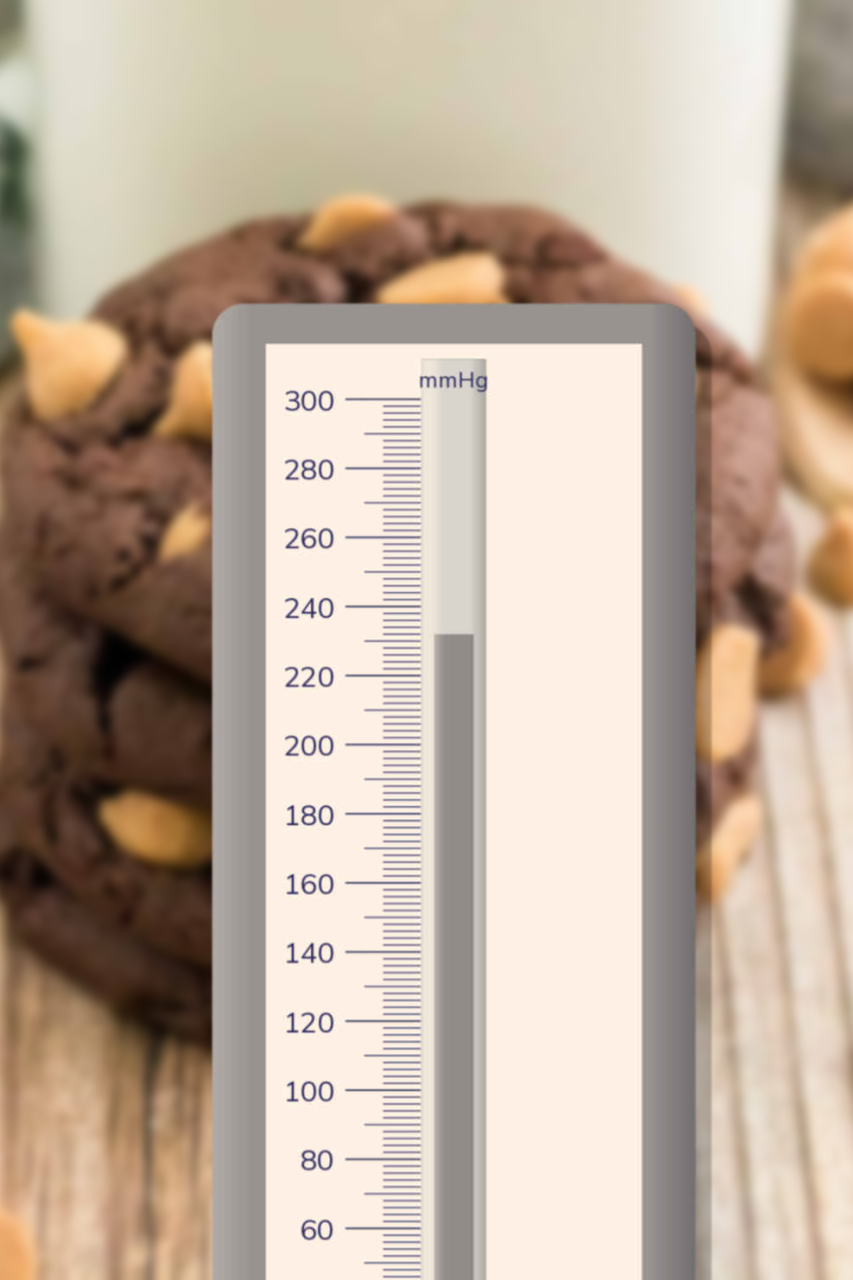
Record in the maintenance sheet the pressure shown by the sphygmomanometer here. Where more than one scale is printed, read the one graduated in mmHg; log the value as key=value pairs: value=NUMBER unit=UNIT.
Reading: value=232 unit=mmHg
